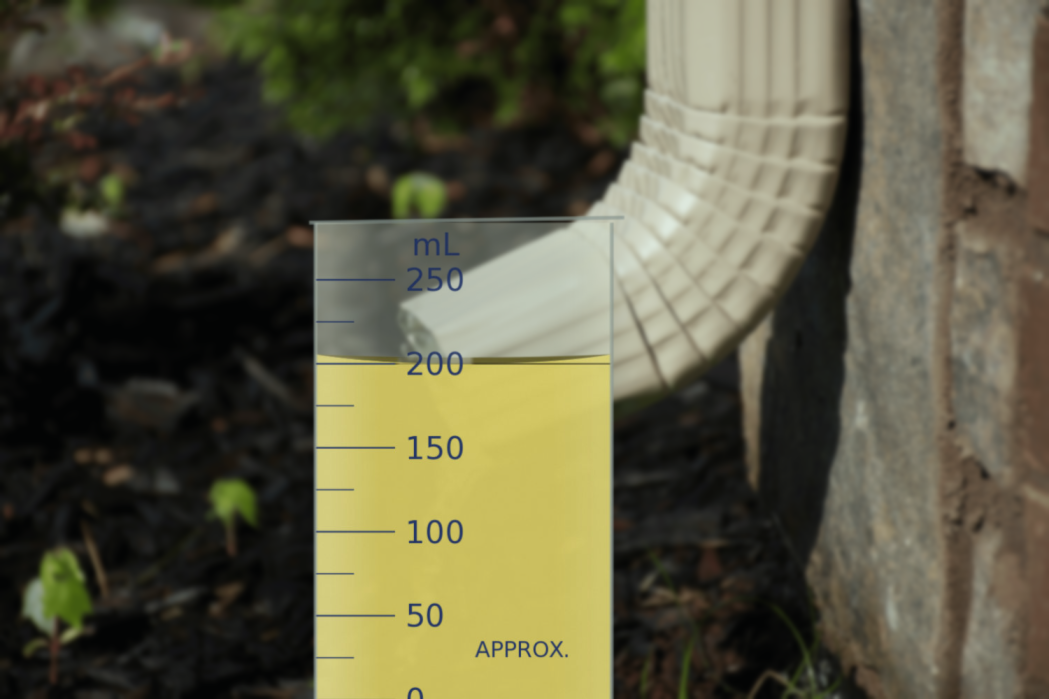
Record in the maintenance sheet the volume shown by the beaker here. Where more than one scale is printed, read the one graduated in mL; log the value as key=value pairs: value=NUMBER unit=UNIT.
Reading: value=200 unit=mL
